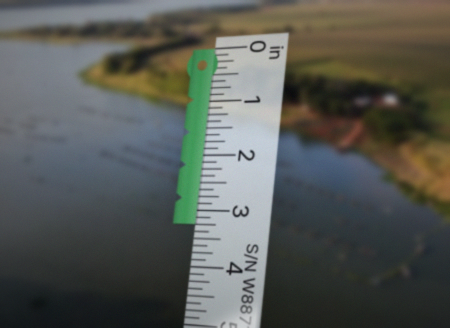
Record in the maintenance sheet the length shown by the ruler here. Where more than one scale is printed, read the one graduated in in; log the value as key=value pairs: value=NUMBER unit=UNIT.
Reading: value=3.25 unit=in
